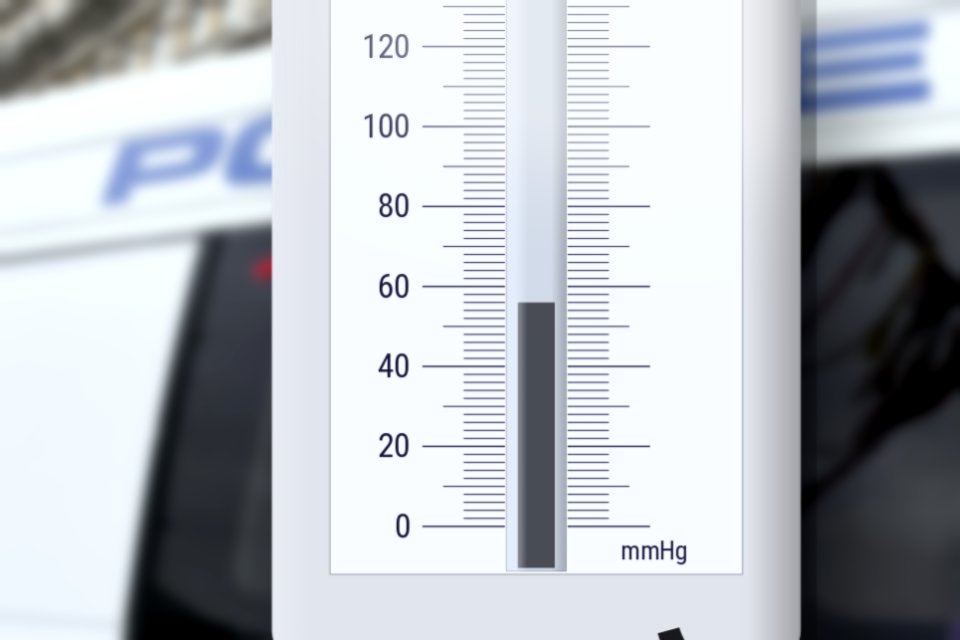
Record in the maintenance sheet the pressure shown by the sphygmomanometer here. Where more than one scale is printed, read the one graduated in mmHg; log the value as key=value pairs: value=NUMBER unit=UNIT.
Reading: value=56 unit=mmHg
